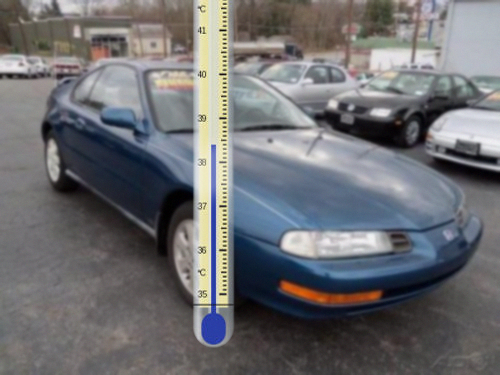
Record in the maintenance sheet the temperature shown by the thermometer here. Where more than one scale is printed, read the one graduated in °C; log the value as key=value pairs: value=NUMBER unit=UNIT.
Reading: value=38.4 unit=°C
